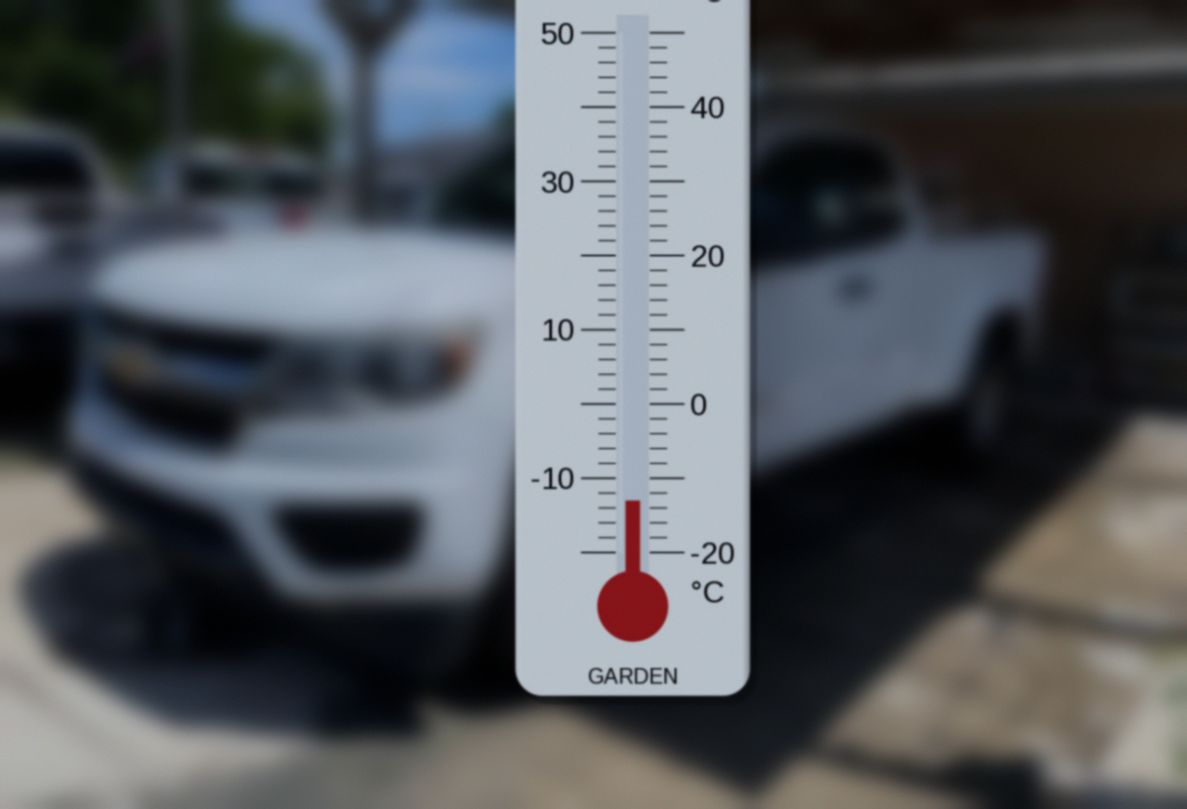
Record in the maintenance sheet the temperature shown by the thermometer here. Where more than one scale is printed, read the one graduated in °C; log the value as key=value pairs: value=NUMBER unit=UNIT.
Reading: value=-13 unit=°C
